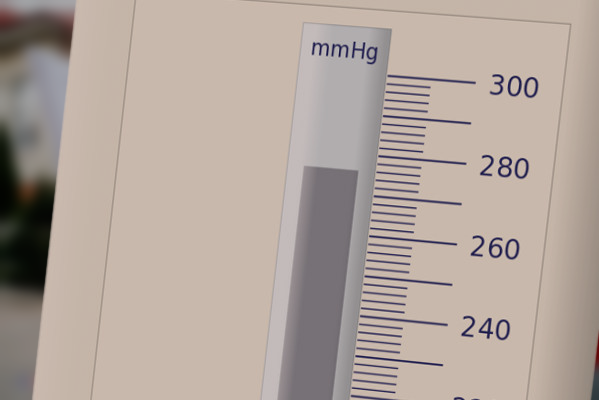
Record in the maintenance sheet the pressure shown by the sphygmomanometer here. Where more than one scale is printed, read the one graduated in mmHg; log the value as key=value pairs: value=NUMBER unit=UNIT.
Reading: value=276 unit=mmHg
